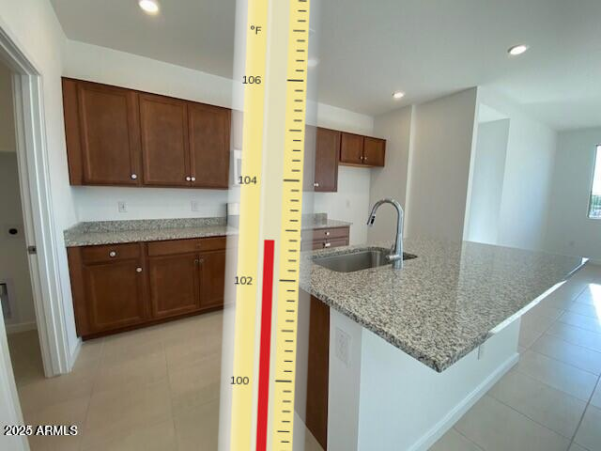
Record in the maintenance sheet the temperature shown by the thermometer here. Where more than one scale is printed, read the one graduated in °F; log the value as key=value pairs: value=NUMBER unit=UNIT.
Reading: value=102.8 unit=°F
